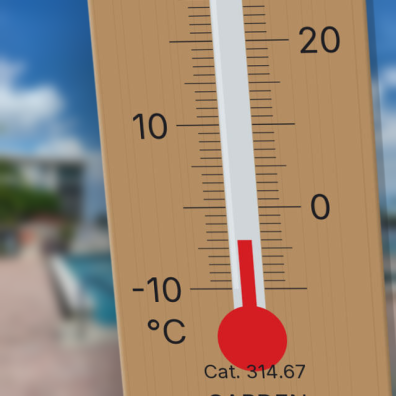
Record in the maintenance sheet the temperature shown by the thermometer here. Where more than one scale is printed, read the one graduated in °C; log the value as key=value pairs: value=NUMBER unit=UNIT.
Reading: value=-4 unit=°C
